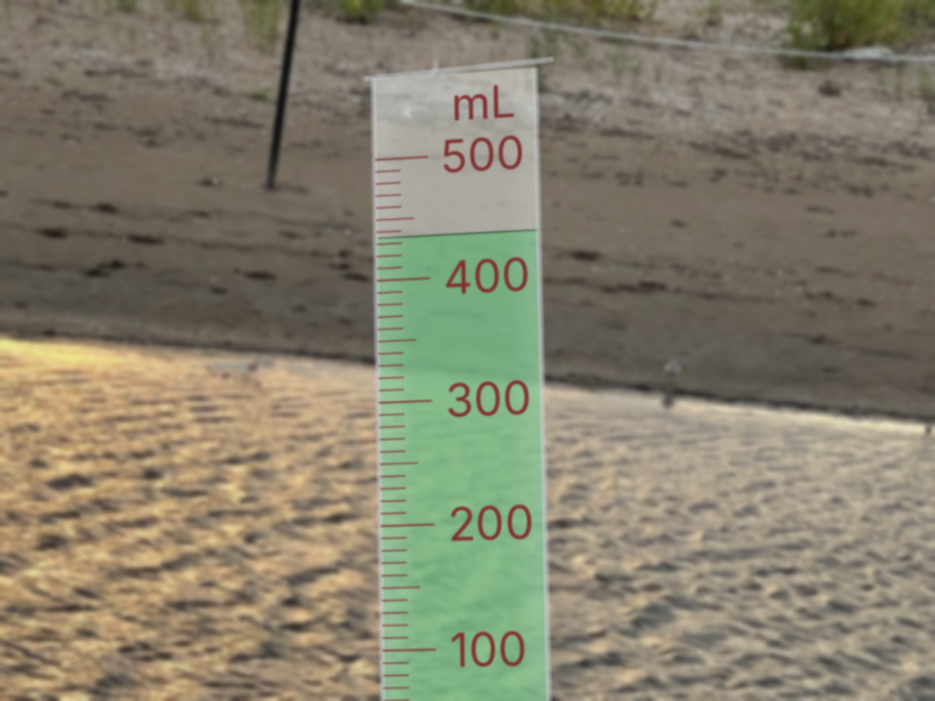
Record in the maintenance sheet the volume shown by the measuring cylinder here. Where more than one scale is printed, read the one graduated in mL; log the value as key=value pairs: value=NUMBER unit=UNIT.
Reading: value=435 unit=mL
